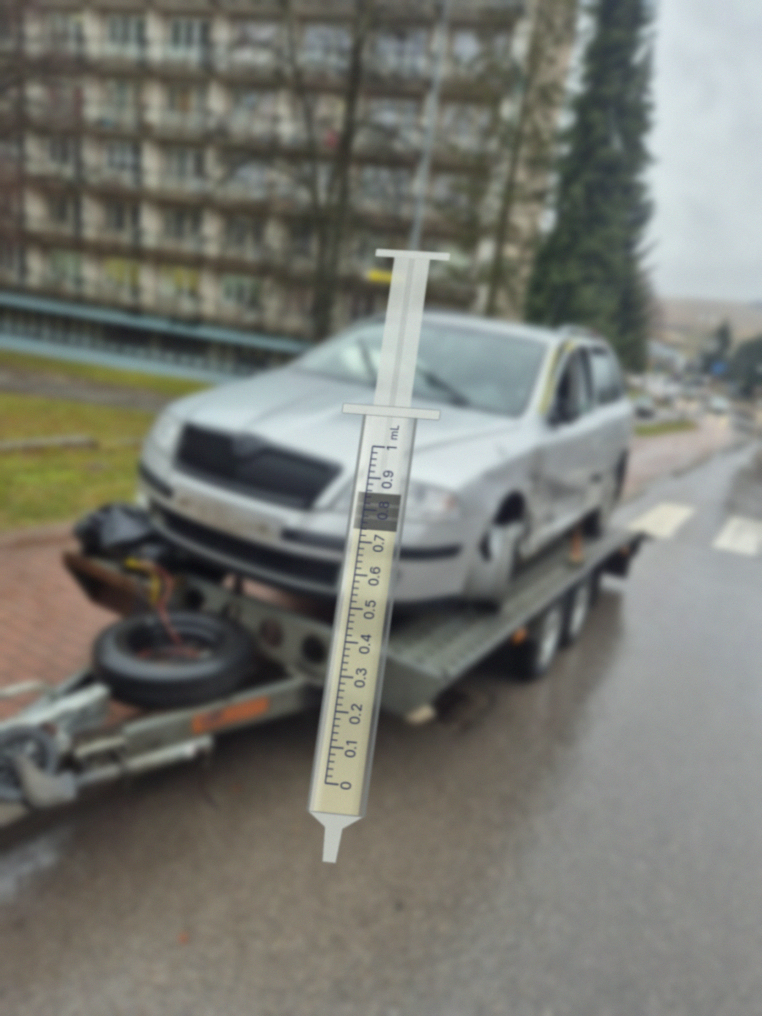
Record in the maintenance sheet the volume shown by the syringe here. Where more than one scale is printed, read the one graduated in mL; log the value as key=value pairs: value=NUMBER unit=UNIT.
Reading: value=0.74 unit=mL
